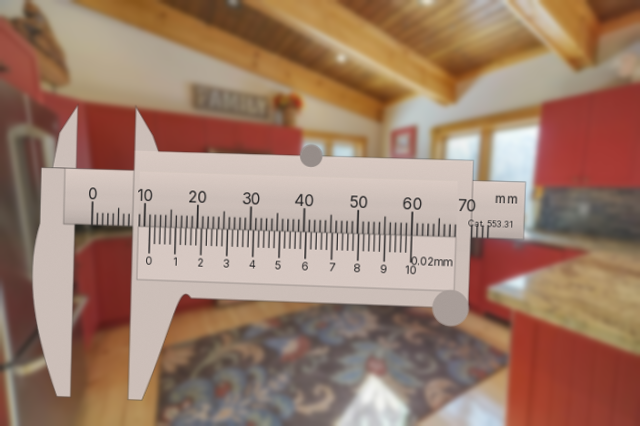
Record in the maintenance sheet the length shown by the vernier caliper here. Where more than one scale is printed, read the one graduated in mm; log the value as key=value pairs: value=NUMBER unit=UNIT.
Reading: value=11.0 unit=mm
